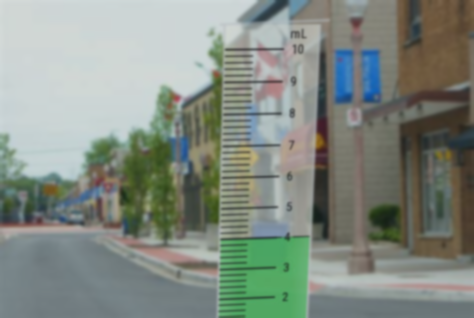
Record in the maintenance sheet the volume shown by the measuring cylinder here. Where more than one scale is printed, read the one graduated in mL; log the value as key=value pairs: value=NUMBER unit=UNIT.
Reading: value=4 unit=mL
